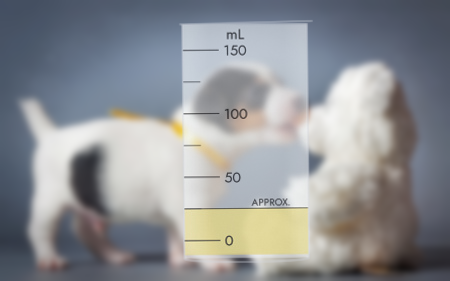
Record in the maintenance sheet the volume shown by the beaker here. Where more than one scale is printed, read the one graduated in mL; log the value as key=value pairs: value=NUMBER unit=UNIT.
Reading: value=25 unit=mL
